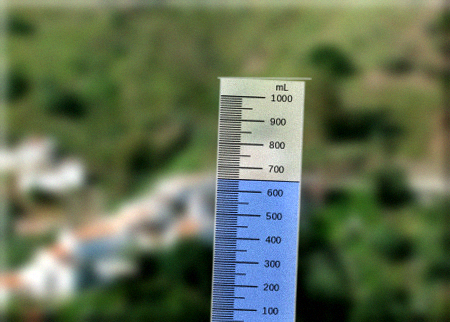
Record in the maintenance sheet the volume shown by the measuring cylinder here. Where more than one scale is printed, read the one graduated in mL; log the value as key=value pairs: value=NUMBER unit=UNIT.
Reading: value=650 unit=mL
